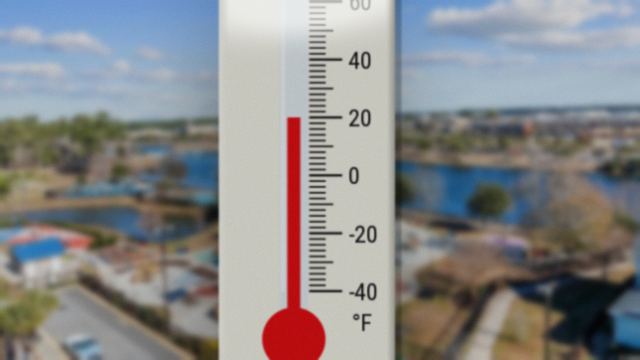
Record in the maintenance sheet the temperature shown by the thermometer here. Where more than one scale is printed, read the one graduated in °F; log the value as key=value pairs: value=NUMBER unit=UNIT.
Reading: value=20 unit=°F
